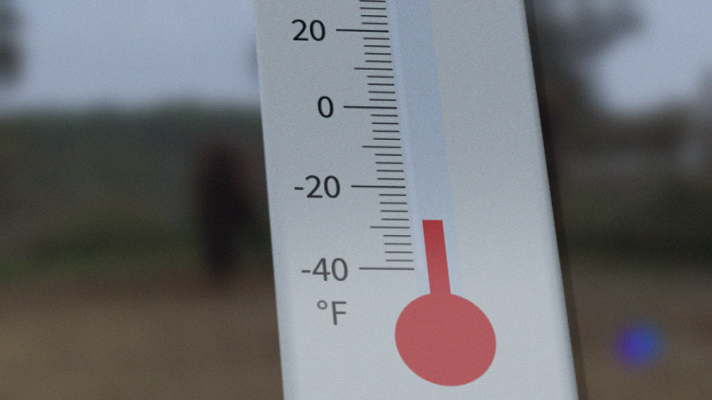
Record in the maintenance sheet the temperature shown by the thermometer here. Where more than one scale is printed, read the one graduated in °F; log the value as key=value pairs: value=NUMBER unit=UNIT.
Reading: value=-28 unit=°F
